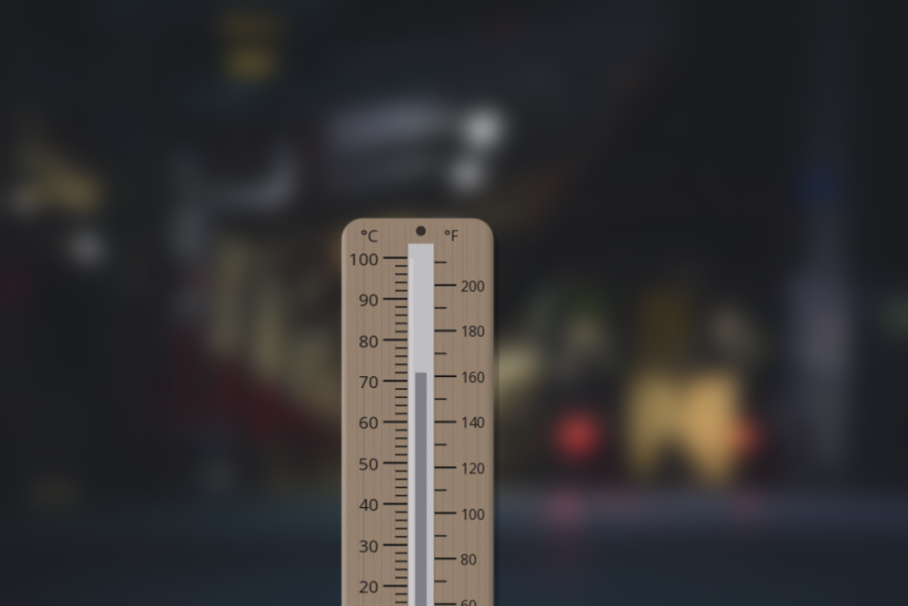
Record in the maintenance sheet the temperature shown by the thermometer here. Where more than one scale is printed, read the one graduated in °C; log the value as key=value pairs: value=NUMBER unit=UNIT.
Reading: value=72 unit=°C
